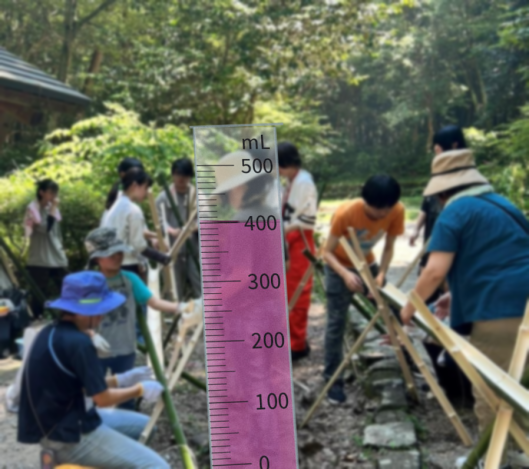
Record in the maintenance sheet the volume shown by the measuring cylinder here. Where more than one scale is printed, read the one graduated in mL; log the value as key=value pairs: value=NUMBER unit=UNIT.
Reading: value=400 unit=mL
